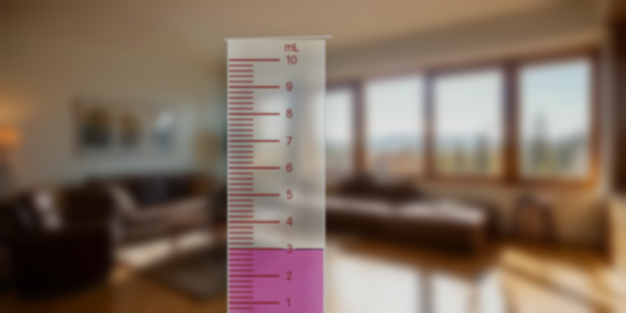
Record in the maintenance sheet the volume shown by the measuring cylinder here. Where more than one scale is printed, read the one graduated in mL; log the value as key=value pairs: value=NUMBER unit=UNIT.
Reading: value=3 unit=mL
